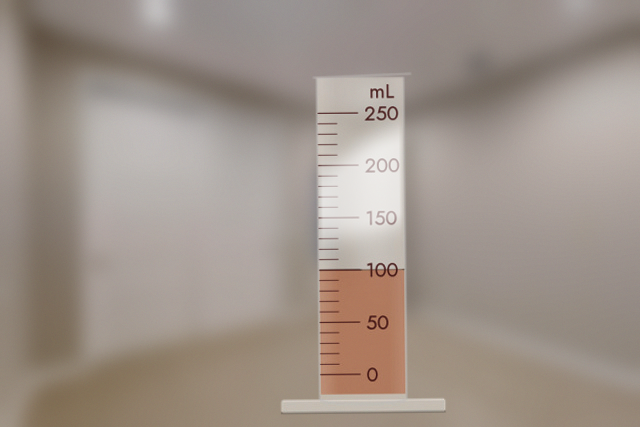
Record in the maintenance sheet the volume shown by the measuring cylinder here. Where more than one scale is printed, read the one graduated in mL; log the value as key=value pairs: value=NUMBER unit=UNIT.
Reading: value=100 unit=mL
